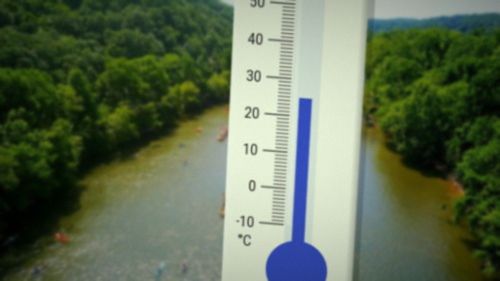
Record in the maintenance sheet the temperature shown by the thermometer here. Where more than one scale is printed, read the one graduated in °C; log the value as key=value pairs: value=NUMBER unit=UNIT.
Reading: value=25 unit=°C
